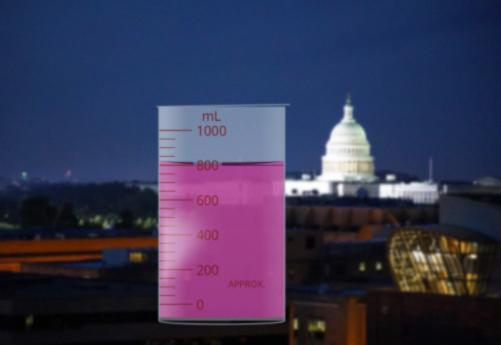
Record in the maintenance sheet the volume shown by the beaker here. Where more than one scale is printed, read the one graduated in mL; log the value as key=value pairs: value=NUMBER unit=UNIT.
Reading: value=800 unit=mL
